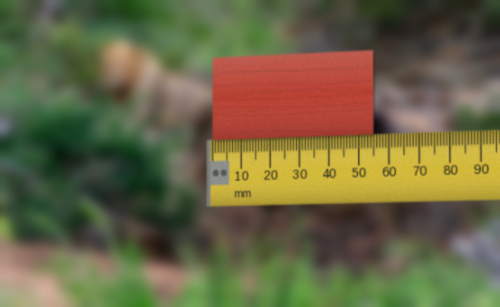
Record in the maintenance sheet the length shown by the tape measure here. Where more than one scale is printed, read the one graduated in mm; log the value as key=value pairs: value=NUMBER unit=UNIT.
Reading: value=55 unit=mm
